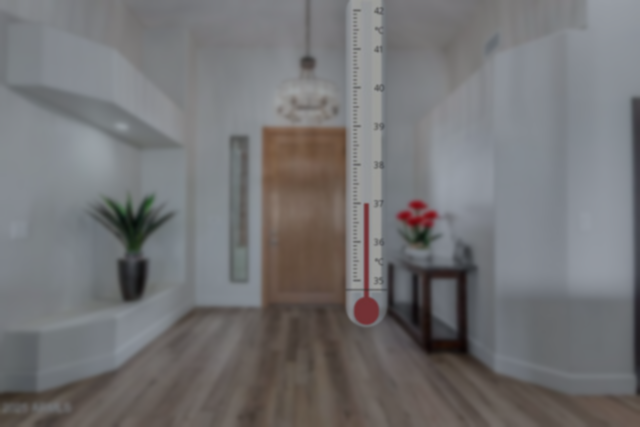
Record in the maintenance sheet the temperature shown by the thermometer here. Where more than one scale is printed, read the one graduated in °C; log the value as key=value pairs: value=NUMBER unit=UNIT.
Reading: value=37 unit=°C
